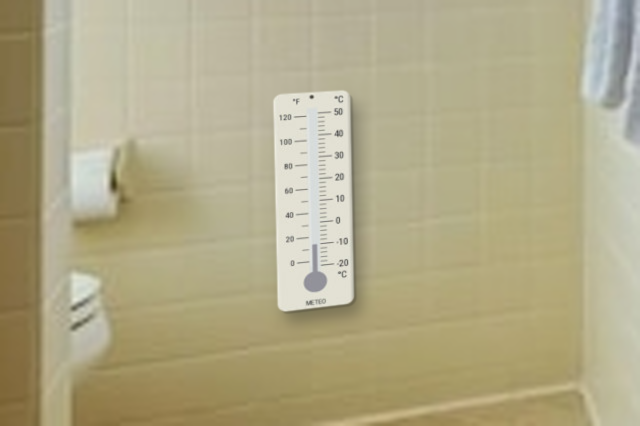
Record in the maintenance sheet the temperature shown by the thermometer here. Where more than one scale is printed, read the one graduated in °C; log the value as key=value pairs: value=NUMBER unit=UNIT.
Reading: value=-10 unit=°C
